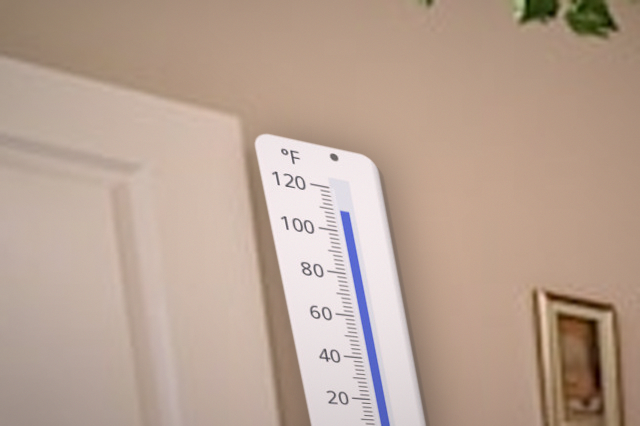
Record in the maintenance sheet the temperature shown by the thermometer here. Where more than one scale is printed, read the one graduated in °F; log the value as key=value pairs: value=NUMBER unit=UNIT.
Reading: value=110 unit=°F
